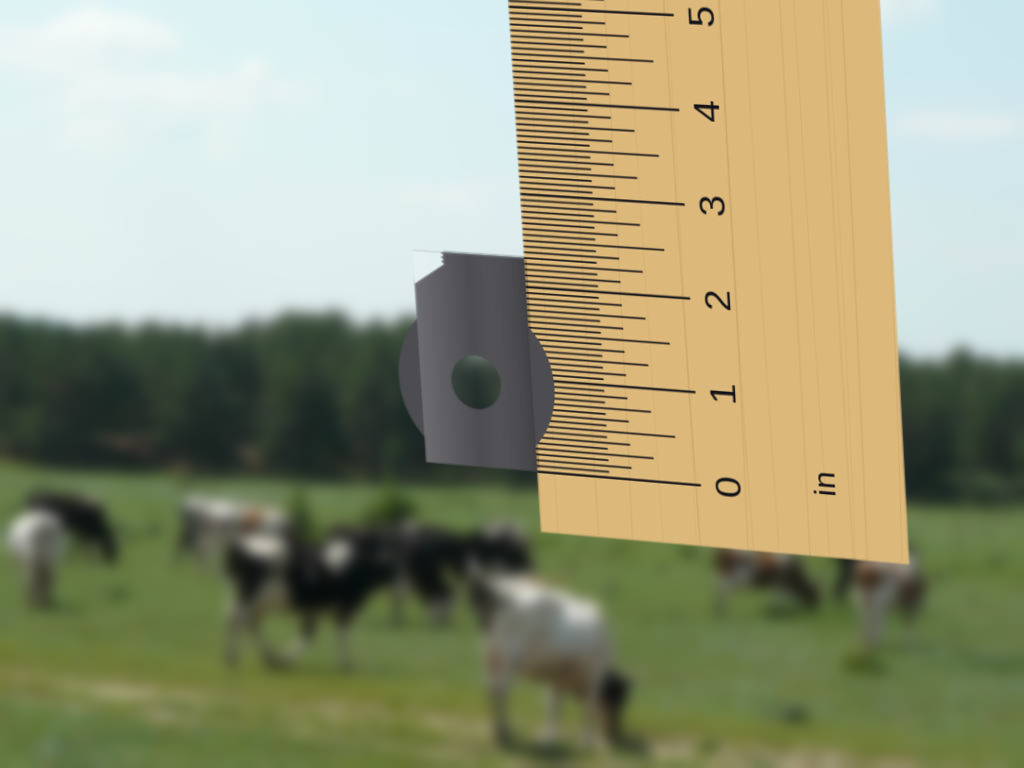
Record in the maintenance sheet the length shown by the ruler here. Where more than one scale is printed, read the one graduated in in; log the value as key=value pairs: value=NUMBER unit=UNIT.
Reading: value=2.3125 unit=in
